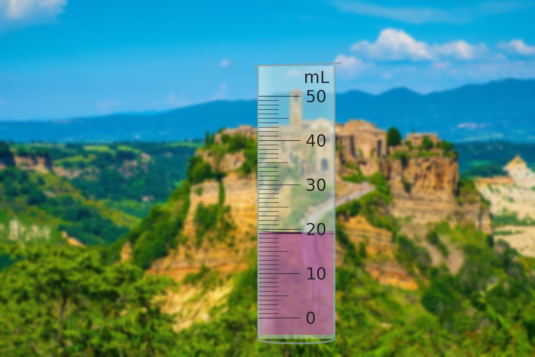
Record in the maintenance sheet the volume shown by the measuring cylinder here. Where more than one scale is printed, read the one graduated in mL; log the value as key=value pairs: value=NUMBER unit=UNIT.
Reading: value=19 unit=mL
